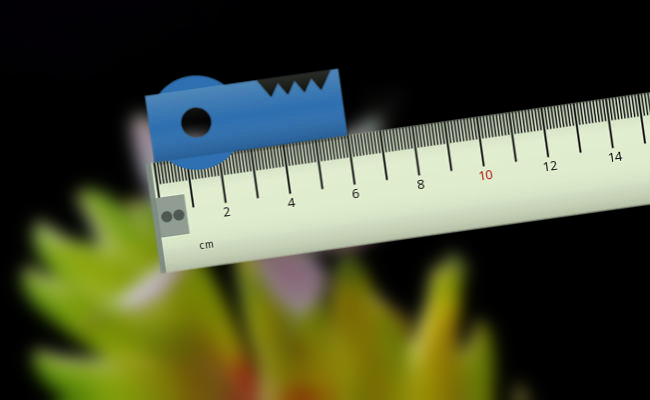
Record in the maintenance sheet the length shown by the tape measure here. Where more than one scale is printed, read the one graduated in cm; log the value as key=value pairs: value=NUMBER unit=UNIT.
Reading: value=6 unit=cm
